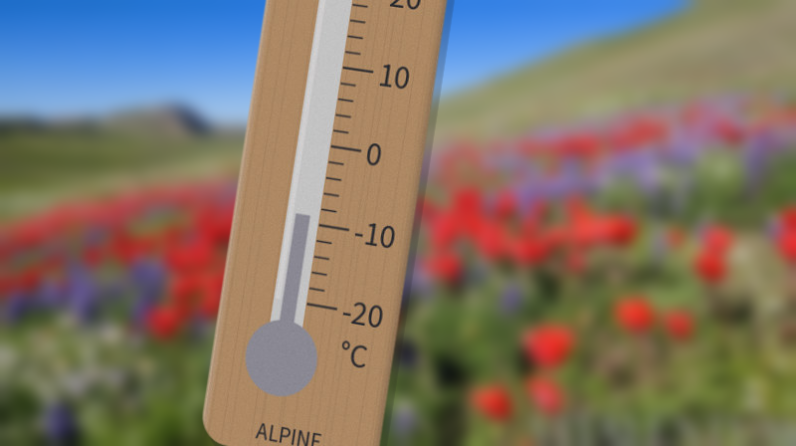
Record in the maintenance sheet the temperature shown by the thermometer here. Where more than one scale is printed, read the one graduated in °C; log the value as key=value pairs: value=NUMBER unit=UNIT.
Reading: value=-9 unit=°C
